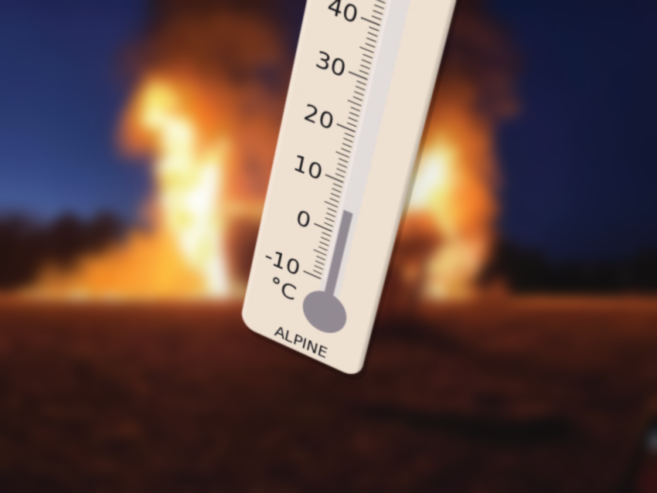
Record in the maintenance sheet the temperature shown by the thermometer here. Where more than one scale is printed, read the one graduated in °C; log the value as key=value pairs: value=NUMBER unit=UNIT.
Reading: value=5 unit=°C
